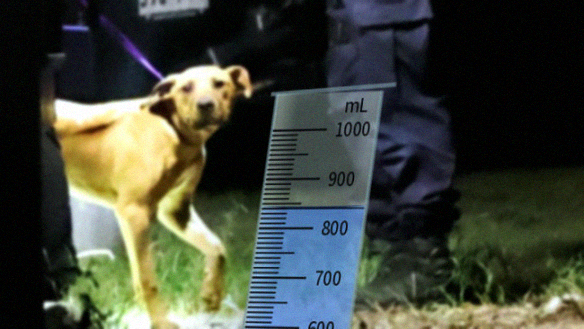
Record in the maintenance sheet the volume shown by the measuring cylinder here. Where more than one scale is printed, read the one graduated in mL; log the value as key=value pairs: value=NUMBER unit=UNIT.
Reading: value=840 unit=mL
